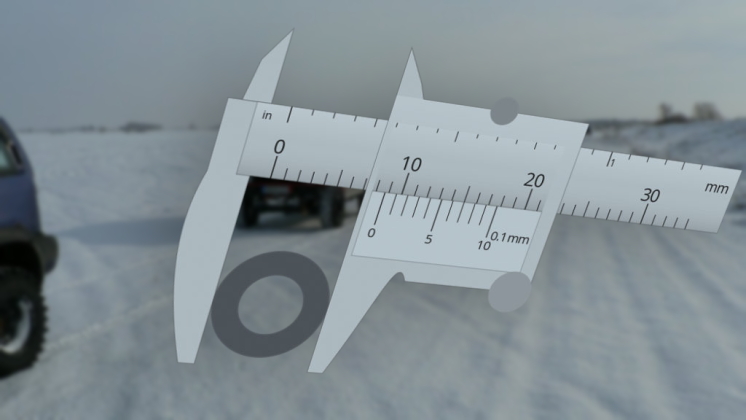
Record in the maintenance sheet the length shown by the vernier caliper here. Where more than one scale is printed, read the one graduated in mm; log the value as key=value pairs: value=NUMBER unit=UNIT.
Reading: value=8.7 unit=mm
